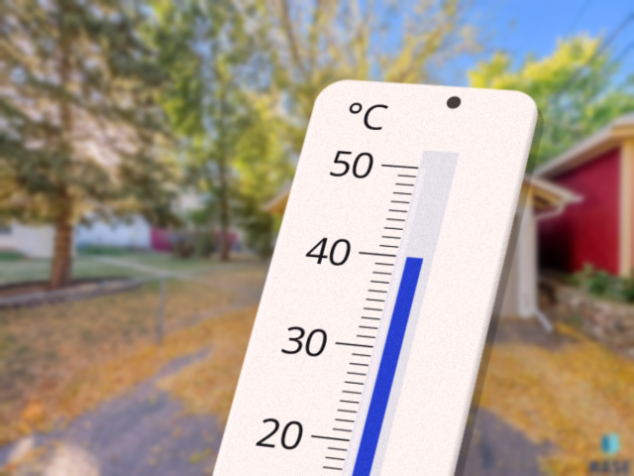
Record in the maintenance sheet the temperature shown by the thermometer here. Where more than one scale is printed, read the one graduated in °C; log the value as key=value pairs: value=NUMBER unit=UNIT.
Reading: value=40 unit=°C
